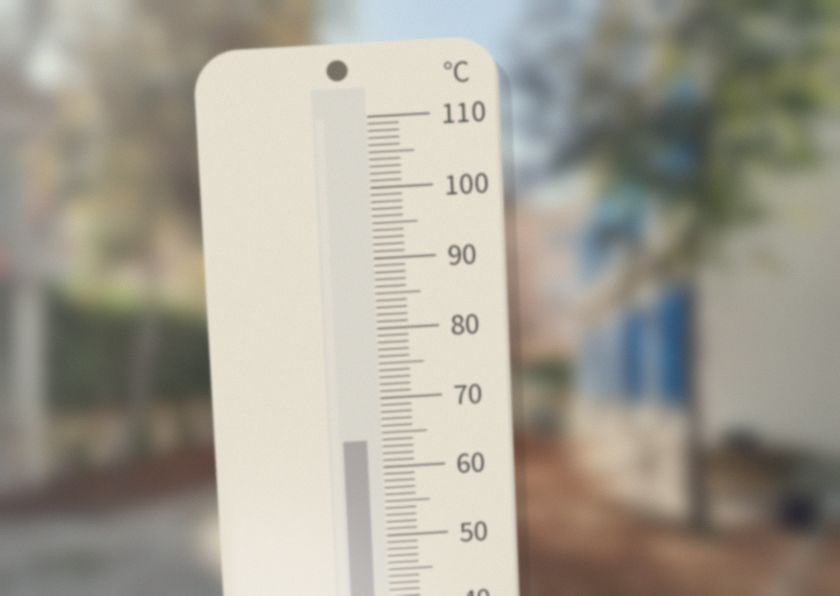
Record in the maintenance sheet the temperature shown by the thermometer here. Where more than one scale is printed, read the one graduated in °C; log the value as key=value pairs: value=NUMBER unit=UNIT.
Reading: value=64 unit=°C
